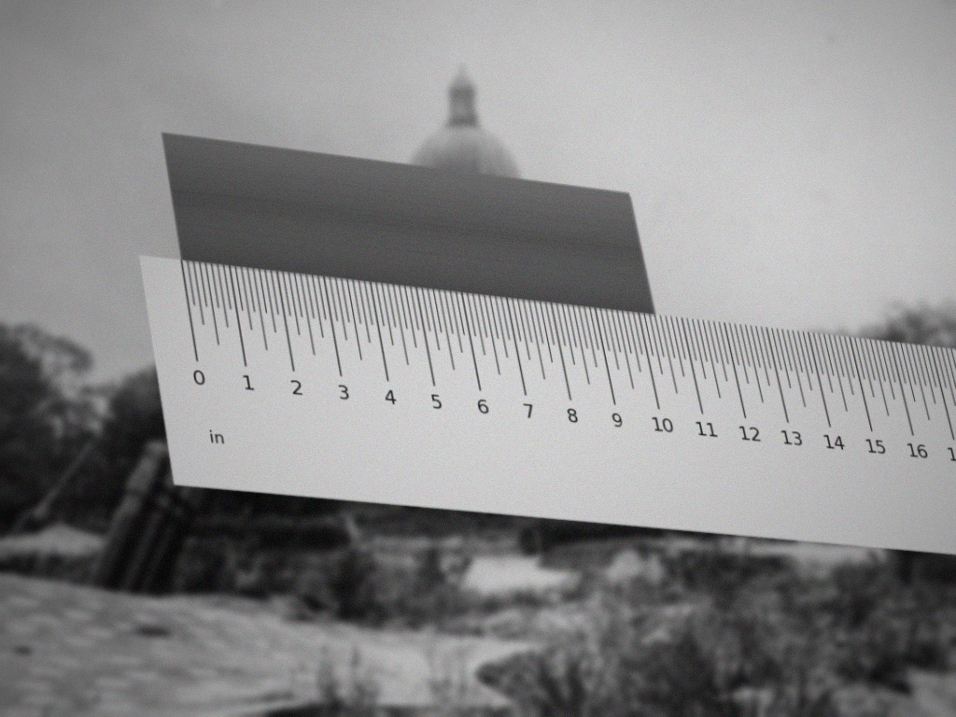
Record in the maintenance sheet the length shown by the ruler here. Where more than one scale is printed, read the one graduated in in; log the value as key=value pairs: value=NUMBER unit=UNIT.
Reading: value=10.375 unit=in
